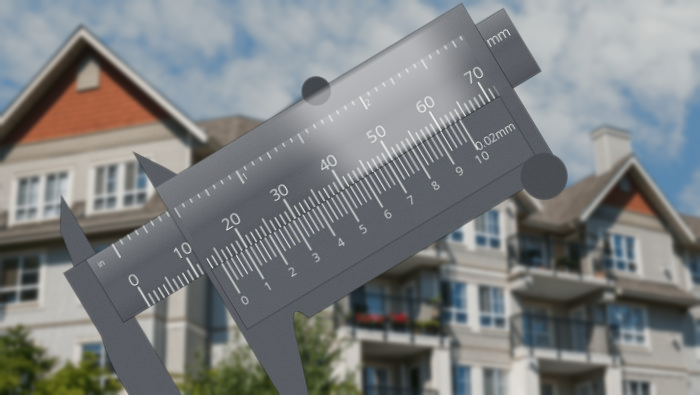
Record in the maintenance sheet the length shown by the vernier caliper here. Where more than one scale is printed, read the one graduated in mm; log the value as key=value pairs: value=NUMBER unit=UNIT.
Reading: value=14.8 unit=mm
